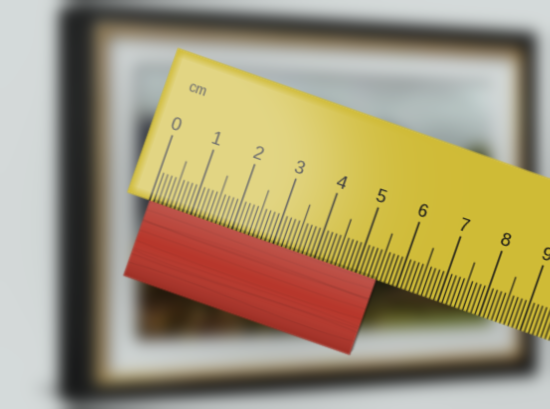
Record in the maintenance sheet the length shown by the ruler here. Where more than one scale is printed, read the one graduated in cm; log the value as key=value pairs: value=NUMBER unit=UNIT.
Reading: value=5.5 unit=cm
